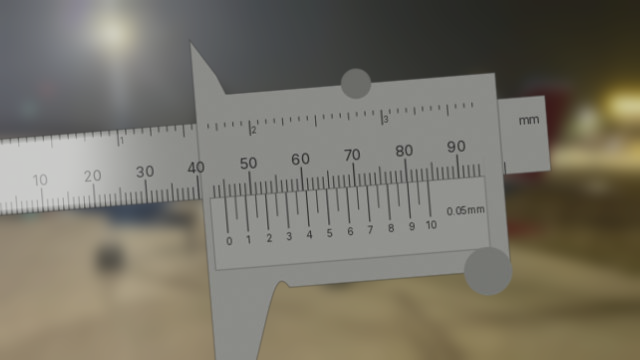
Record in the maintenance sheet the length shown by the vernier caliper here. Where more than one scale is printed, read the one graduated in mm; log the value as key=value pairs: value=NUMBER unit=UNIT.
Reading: value=45.0 unit=mm
